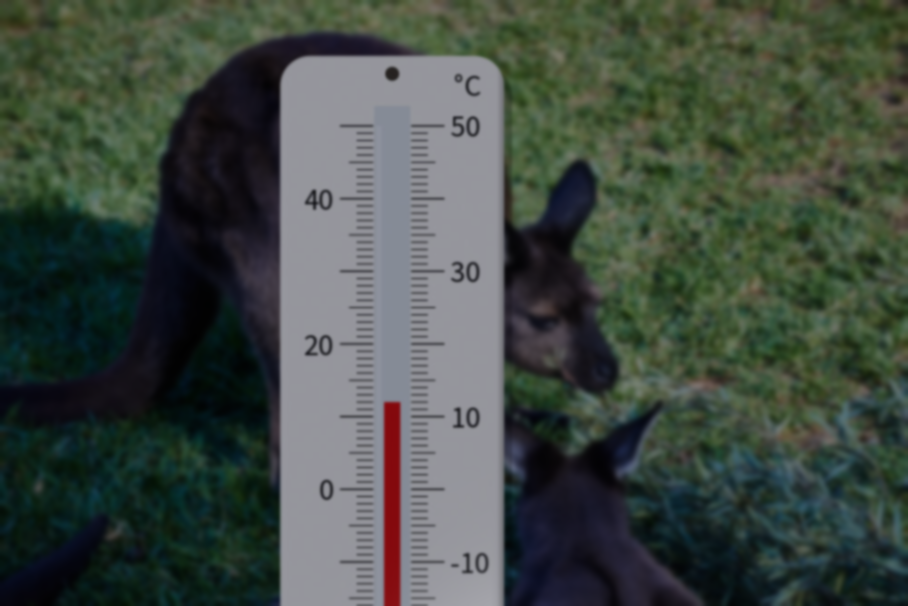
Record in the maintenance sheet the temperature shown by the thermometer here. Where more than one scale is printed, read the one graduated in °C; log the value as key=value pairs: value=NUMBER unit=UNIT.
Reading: value=12 unit=°C
